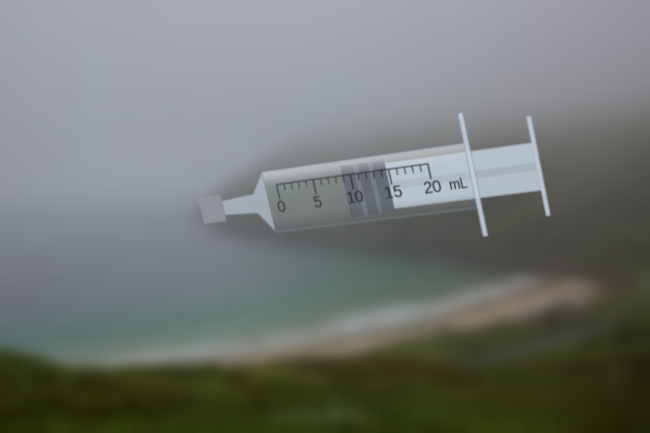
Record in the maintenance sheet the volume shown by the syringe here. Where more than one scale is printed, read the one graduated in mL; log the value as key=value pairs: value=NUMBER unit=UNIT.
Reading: value=9 unit=mL
